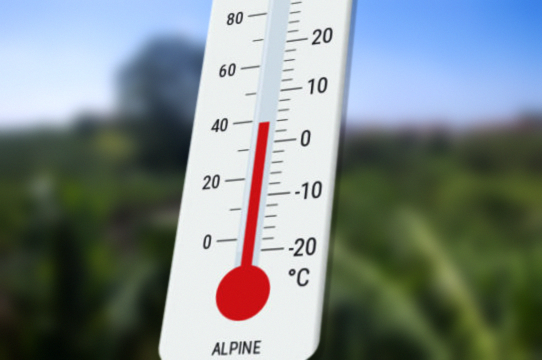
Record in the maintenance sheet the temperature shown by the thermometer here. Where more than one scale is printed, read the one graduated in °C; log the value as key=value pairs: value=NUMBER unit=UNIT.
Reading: value=4 unit=°C
